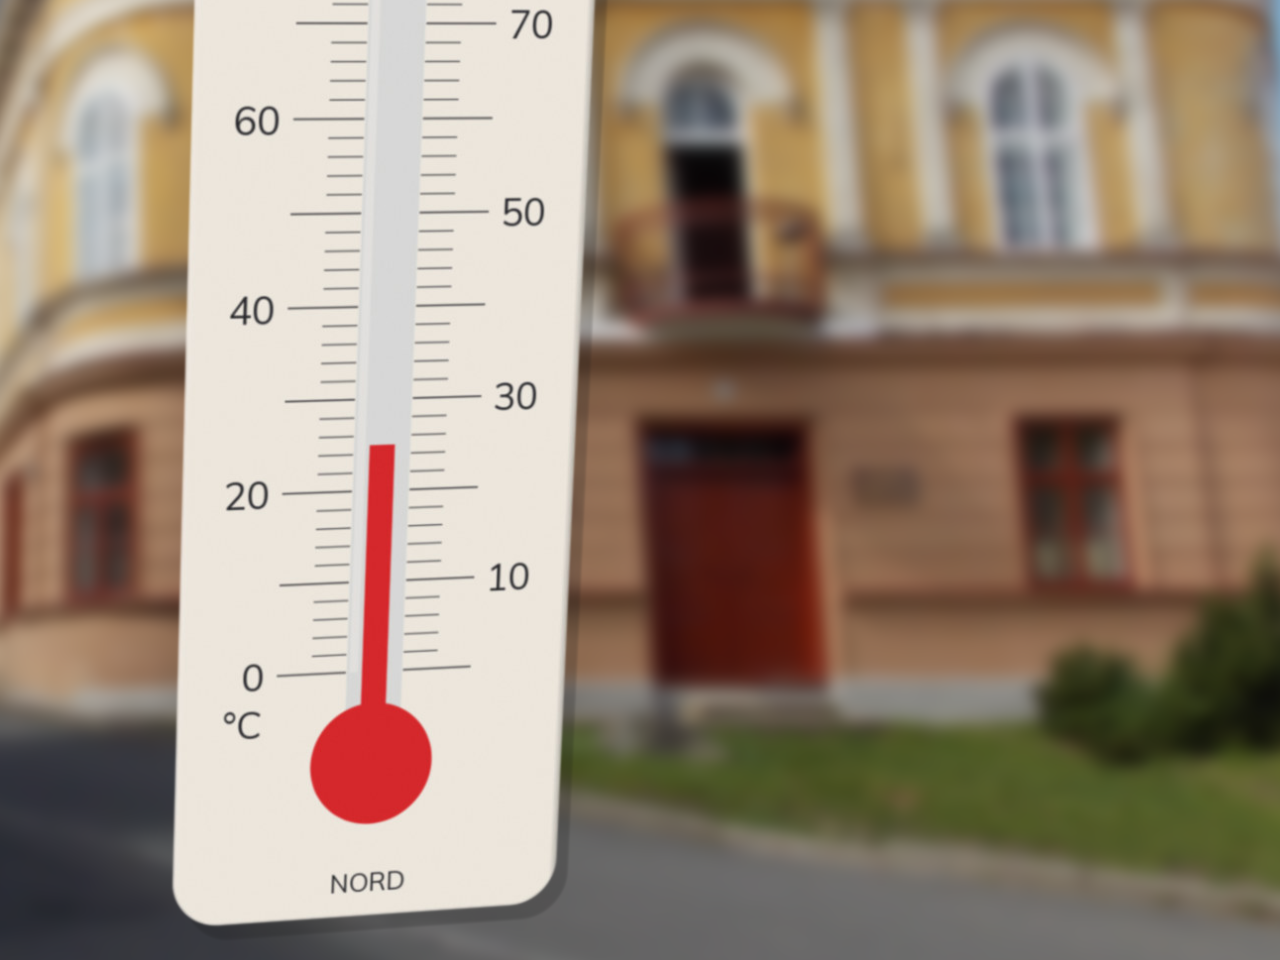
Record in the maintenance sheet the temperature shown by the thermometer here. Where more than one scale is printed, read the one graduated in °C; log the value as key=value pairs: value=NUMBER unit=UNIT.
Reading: value=25 unit=°C
